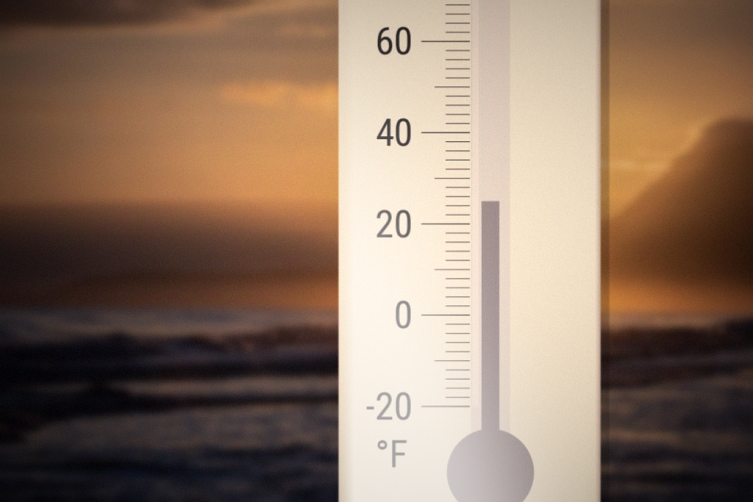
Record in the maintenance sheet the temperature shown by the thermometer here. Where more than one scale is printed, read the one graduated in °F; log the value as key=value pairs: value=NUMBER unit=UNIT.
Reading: value=25 unit=°F
